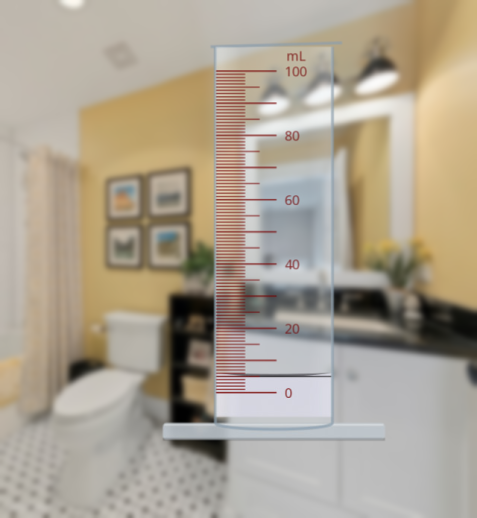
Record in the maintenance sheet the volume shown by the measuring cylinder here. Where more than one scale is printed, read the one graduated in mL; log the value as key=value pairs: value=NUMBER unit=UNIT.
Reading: value=5 unit=mL
